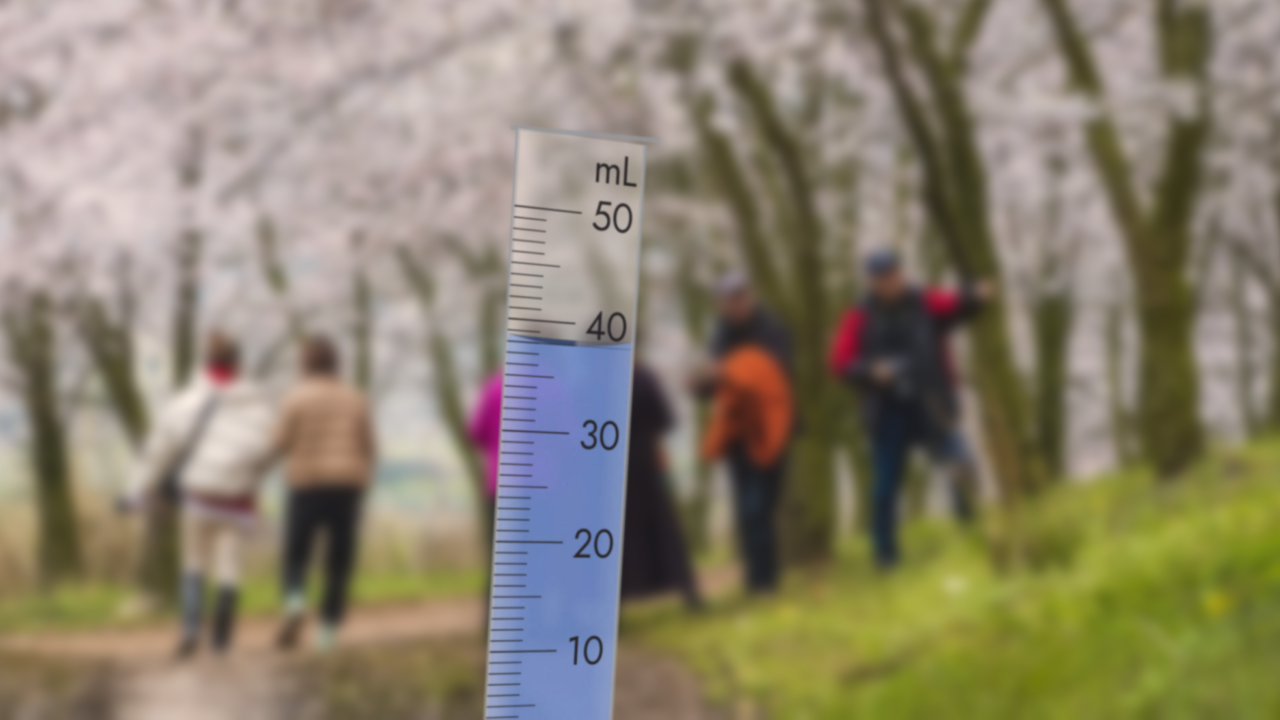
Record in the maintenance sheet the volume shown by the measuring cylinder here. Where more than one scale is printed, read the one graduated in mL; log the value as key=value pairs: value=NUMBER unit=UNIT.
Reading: value=38 unit=mL
